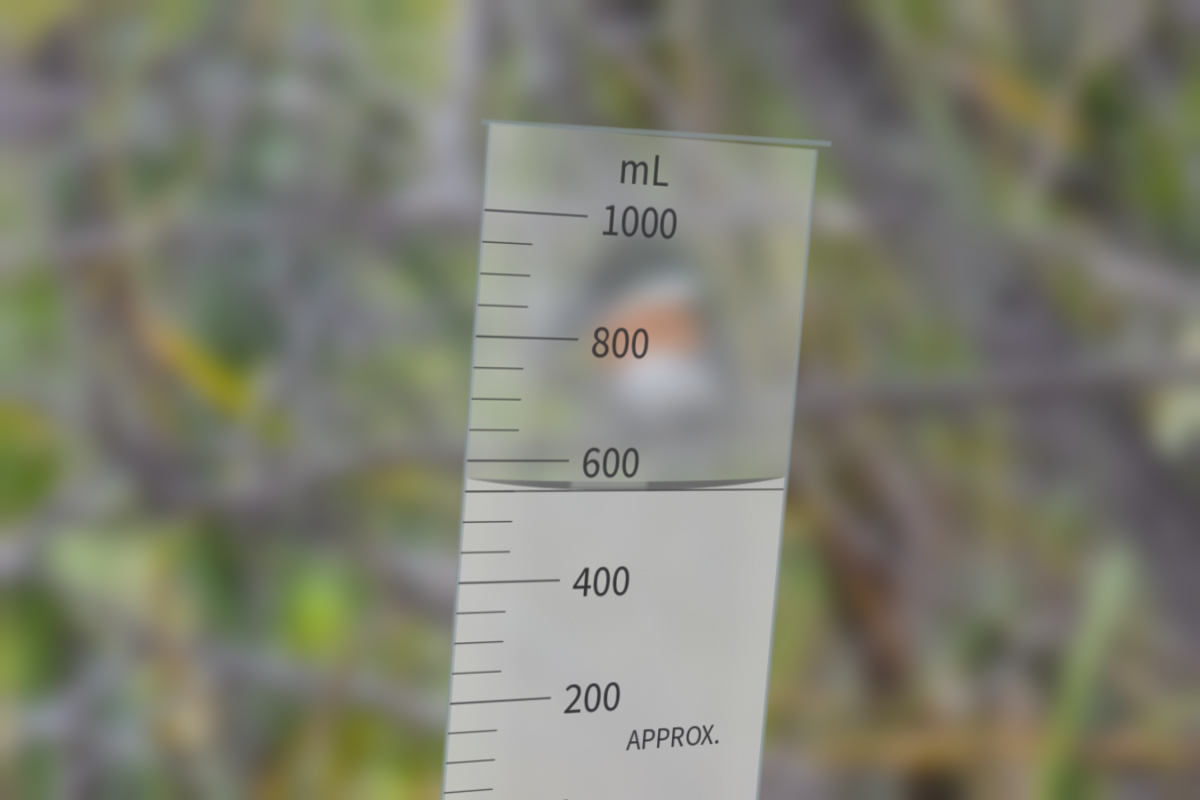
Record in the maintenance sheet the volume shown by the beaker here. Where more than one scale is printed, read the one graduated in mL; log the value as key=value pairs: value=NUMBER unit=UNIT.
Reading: value=550 unit=mL
